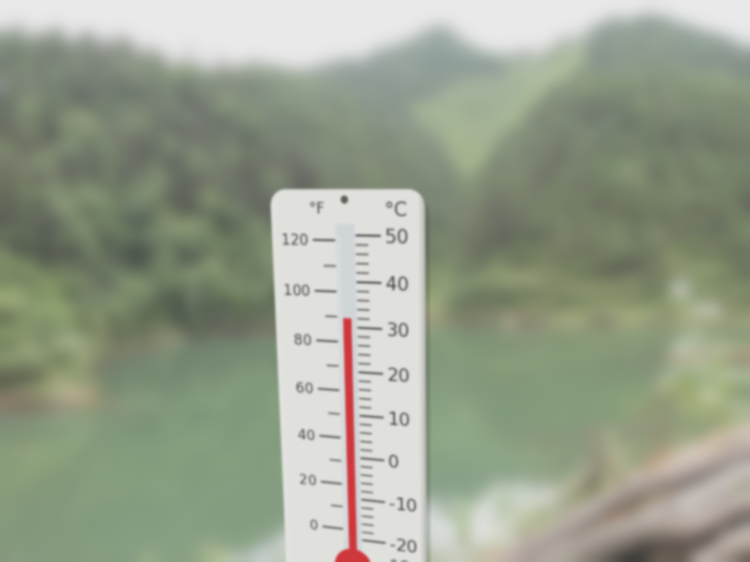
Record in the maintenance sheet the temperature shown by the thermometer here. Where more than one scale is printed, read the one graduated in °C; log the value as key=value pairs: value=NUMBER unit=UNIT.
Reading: value=32 unit=°C
